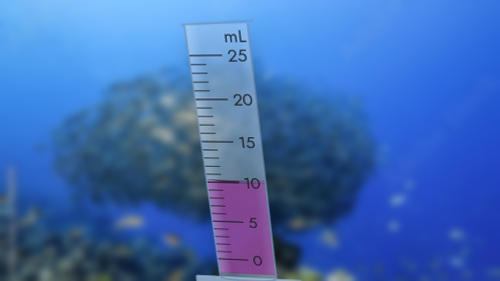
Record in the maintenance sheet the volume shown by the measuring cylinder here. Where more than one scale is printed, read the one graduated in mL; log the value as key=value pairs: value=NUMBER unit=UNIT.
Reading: value=10 unit=mL
